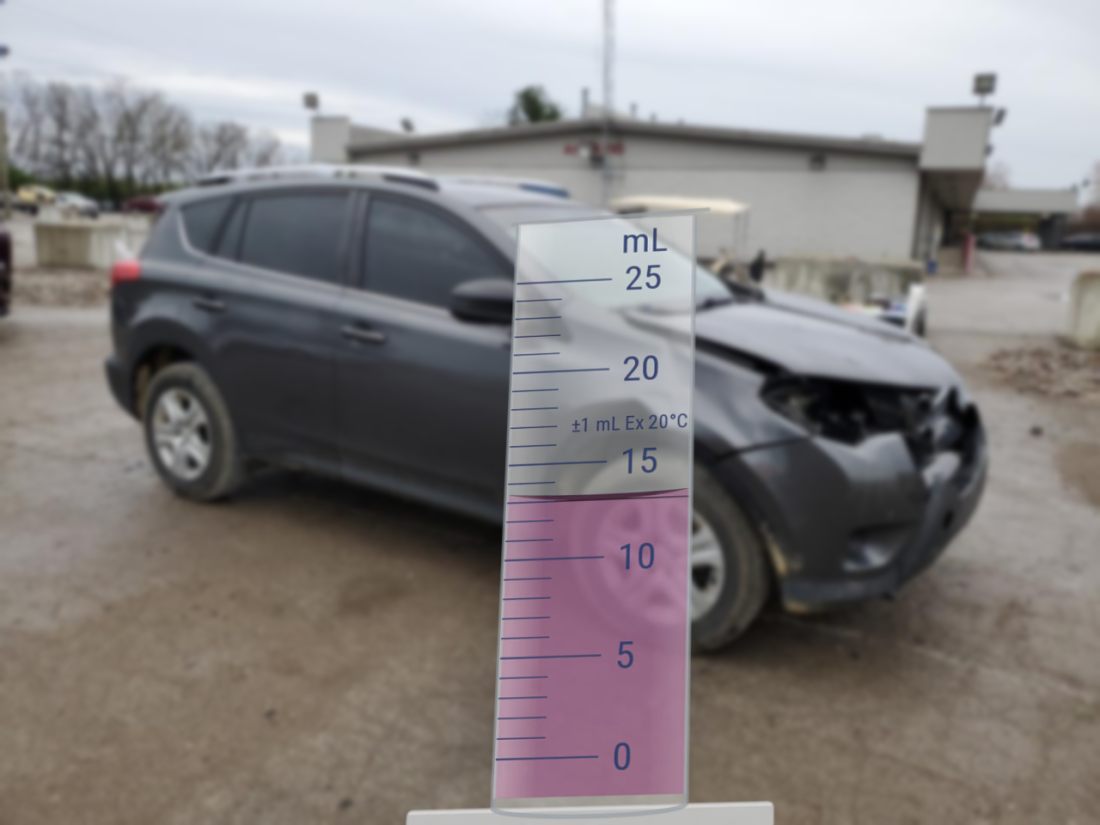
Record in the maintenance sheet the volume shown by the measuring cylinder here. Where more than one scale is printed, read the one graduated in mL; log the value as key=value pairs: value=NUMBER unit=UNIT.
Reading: value=13 unit=mL
